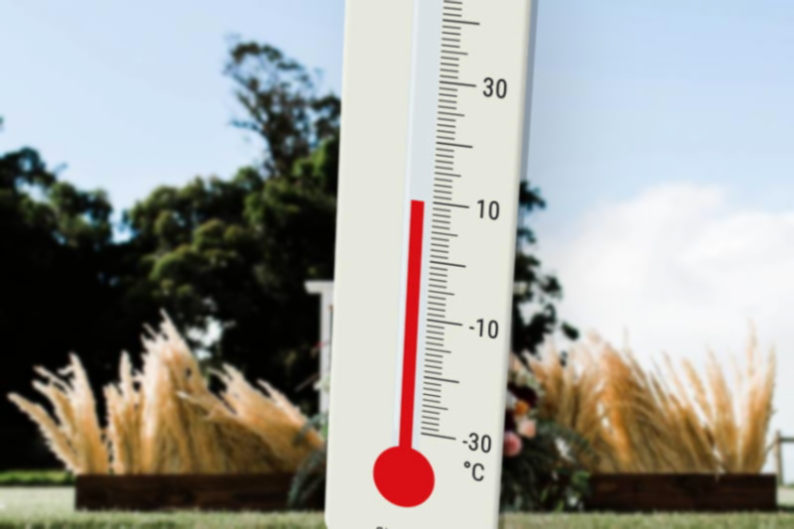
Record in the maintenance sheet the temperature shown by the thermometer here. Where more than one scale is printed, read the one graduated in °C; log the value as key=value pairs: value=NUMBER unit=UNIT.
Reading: value=10 unit=°C
